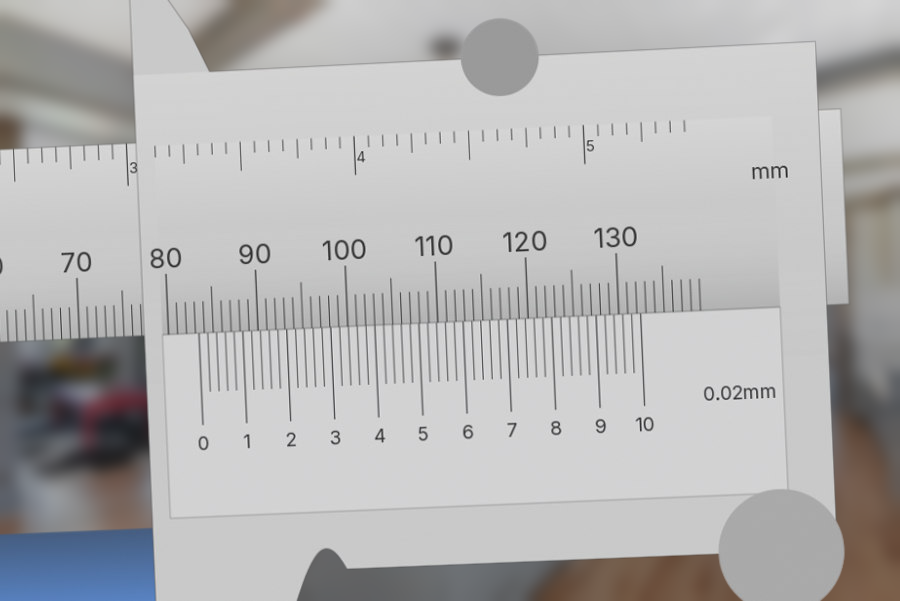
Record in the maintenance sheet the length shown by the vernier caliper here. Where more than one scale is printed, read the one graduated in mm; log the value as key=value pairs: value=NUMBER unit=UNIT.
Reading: value=83.4 unit=mm
